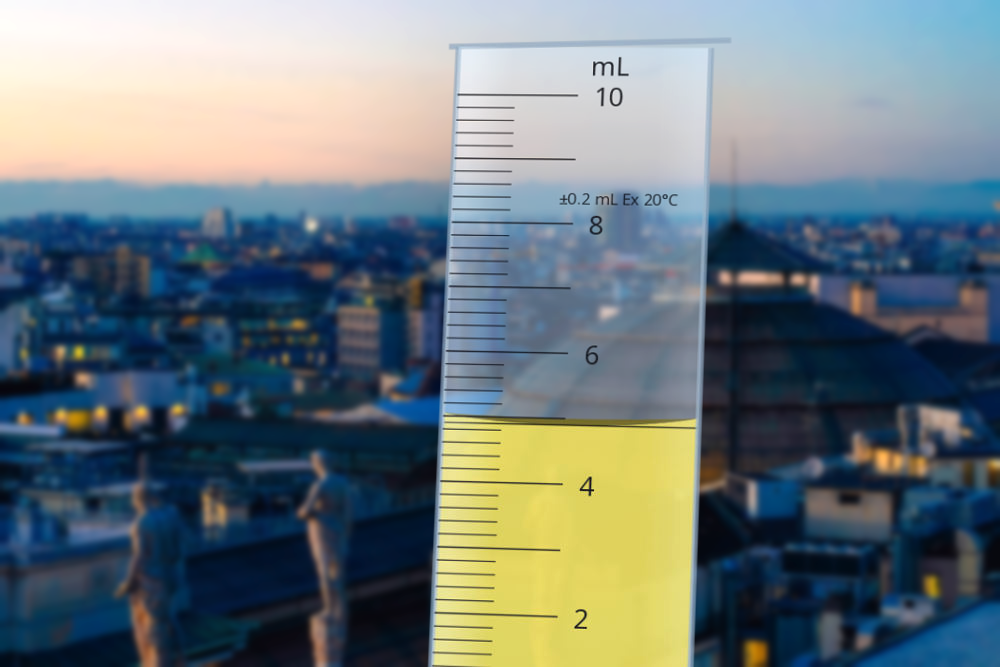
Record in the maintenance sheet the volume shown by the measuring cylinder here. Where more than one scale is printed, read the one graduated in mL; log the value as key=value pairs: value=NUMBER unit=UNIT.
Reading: value=4.9 unit=mL
